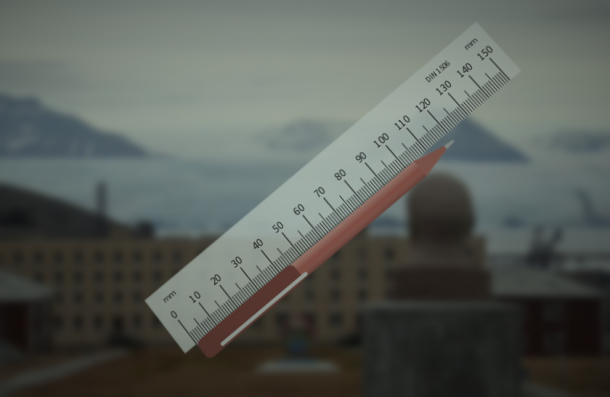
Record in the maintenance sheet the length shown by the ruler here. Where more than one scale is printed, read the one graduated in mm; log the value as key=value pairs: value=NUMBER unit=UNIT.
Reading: value=120 unit=mm
